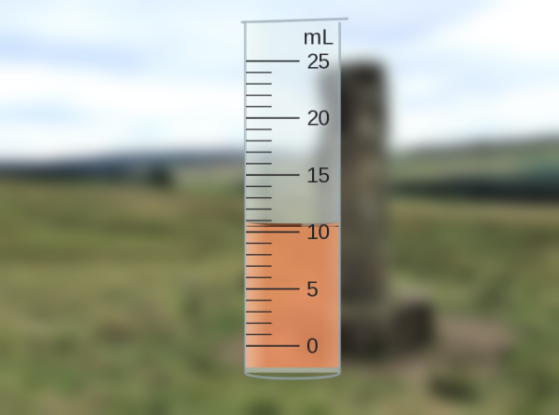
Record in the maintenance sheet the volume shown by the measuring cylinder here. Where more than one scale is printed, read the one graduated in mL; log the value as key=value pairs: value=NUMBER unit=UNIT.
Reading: value=10.5 unit=mL
